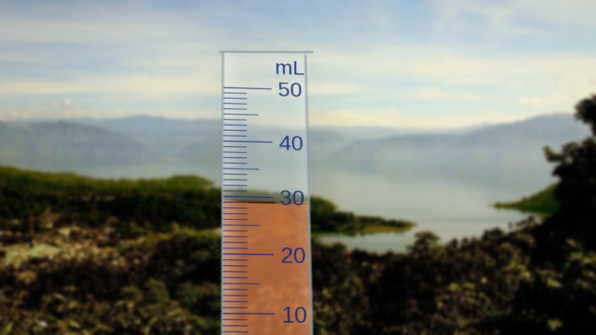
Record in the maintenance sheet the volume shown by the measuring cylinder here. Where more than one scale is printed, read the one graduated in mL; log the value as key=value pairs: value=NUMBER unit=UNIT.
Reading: value=29 unit=mL
